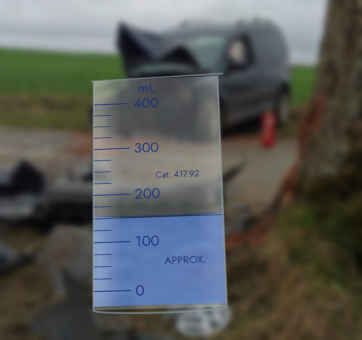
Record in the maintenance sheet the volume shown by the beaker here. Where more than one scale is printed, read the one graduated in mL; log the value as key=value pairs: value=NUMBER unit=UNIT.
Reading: value=150 unit=mL
